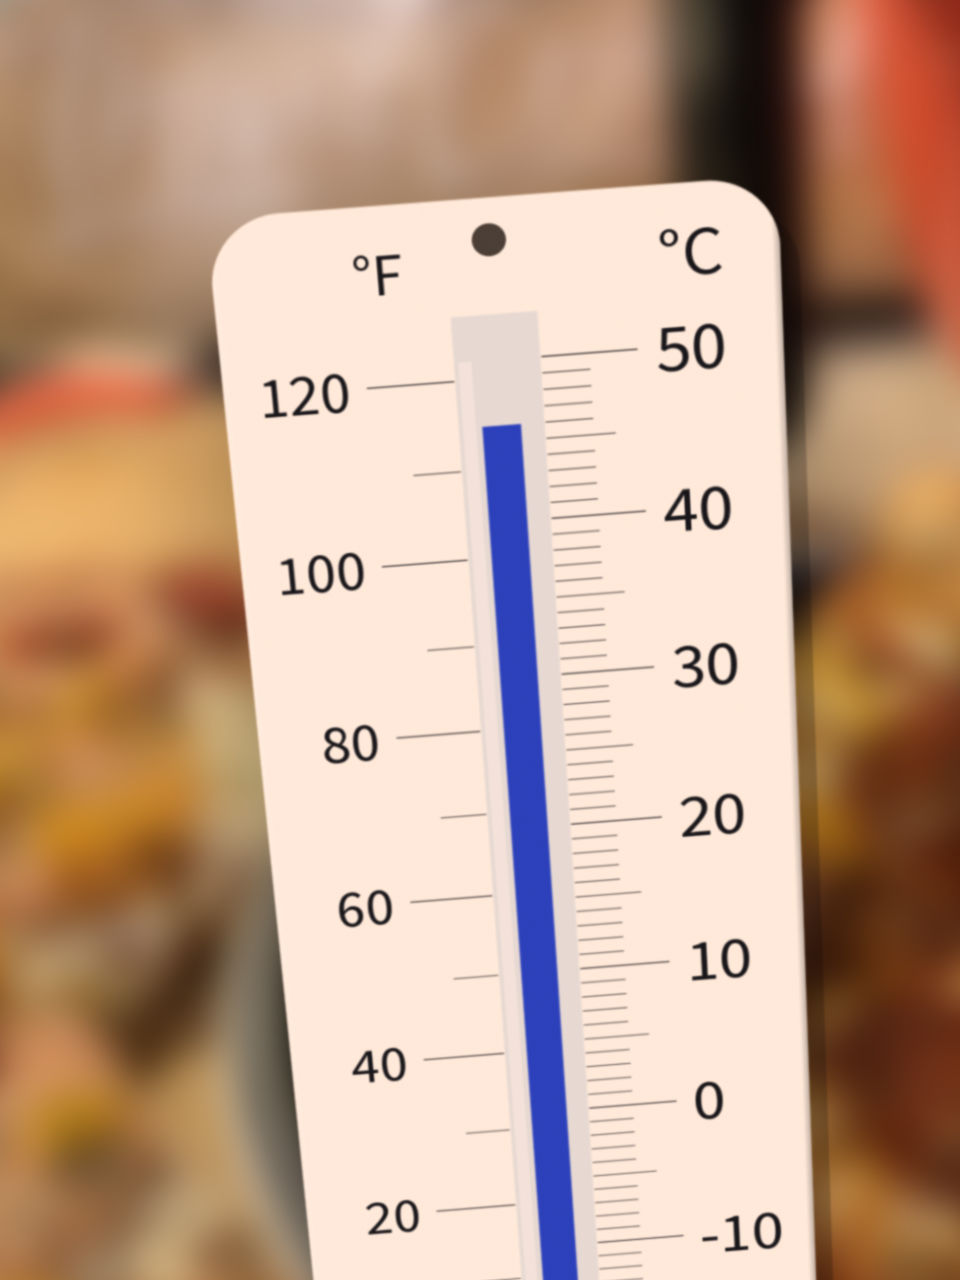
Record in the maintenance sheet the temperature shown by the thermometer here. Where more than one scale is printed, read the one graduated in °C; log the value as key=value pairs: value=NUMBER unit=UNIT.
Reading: value=46 unit=°C
